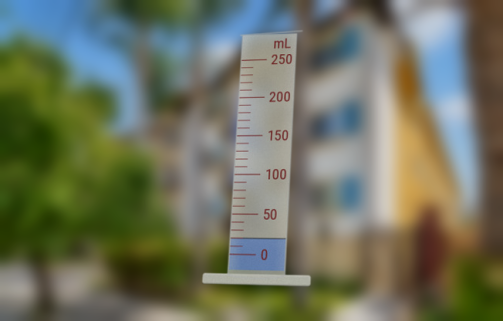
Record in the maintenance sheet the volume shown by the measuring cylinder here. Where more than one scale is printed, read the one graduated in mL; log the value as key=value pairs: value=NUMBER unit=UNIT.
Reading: value=20 unit=mL
